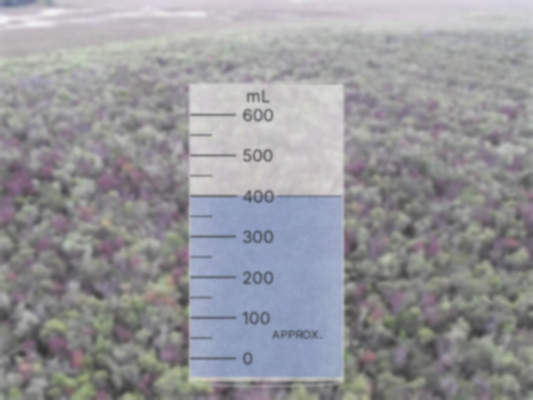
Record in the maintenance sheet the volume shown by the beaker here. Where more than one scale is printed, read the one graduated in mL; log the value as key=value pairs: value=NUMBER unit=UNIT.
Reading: value=400 unit=mL
